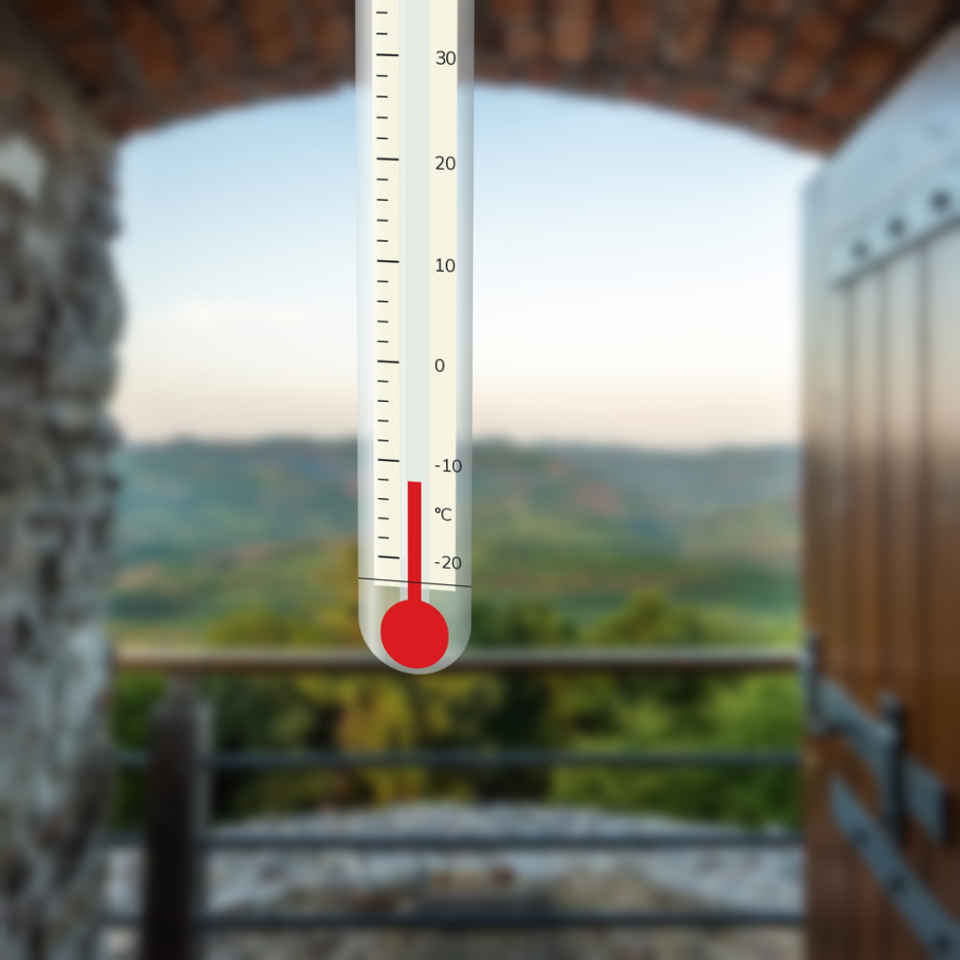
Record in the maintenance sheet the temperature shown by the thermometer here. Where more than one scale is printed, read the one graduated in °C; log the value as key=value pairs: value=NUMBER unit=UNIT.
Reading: value=-12 unit=°C
